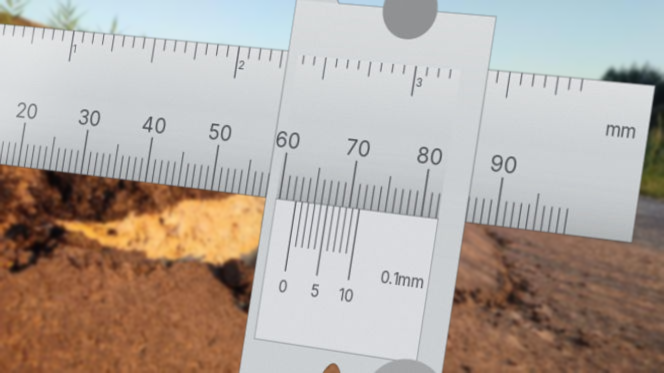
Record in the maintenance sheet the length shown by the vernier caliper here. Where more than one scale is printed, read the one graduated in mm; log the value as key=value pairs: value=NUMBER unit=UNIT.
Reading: value=62.4 unit=mm
